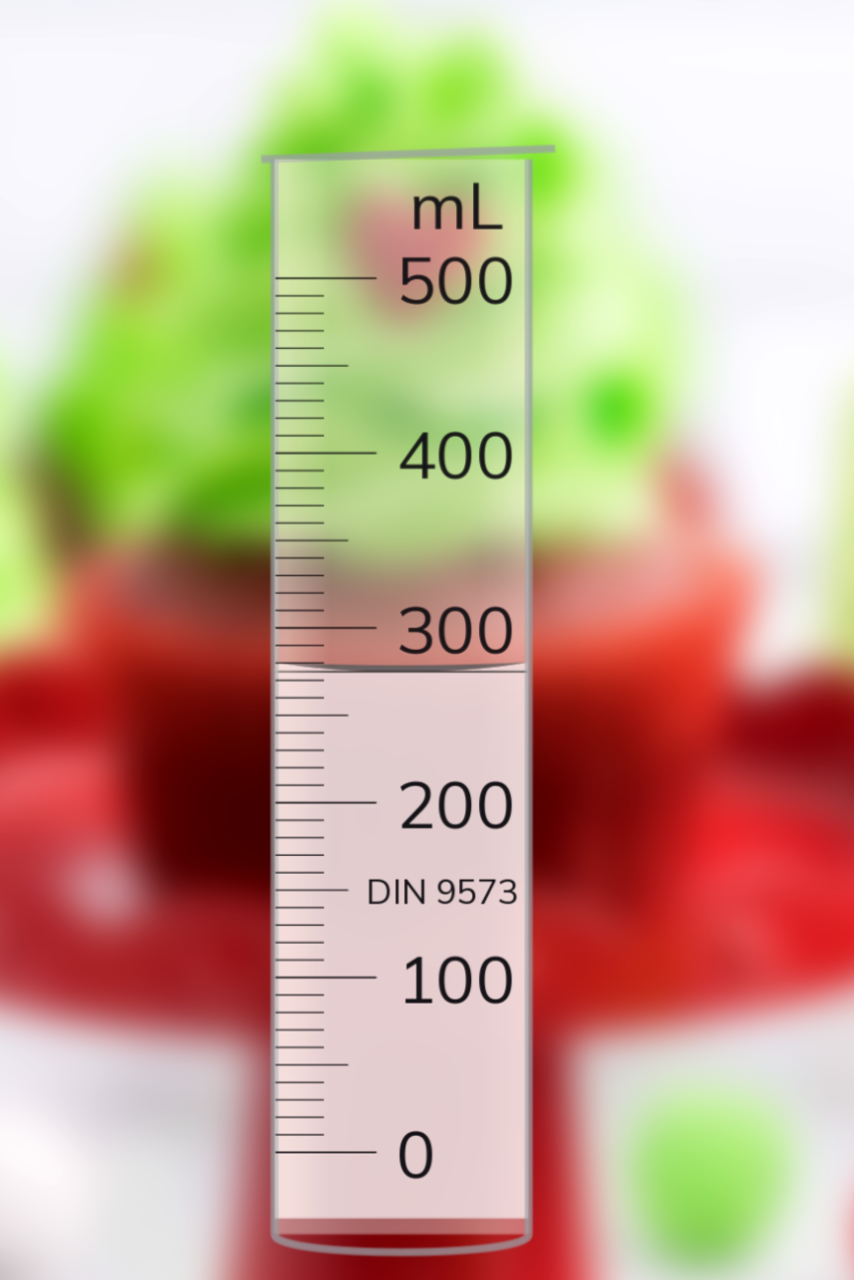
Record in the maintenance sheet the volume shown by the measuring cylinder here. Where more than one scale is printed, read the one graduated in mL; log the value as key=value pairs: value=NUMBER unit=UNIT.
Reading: value=275 unit=mL
